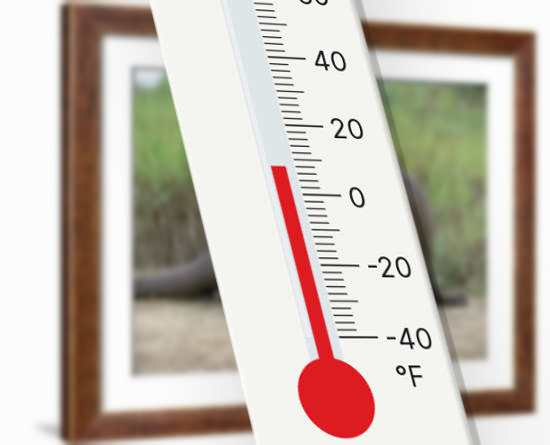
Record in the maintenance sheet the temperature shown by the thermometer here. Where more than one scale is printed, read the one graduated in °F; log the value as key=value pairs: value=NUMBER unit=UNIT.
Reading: value=8 unit=°F
